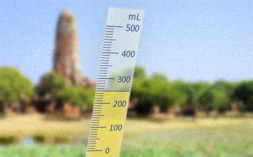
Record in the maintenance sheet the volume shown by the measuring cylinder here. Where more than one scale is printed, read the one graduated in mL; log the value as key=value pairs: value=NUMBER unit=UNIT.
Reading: value=250 unit=mL
